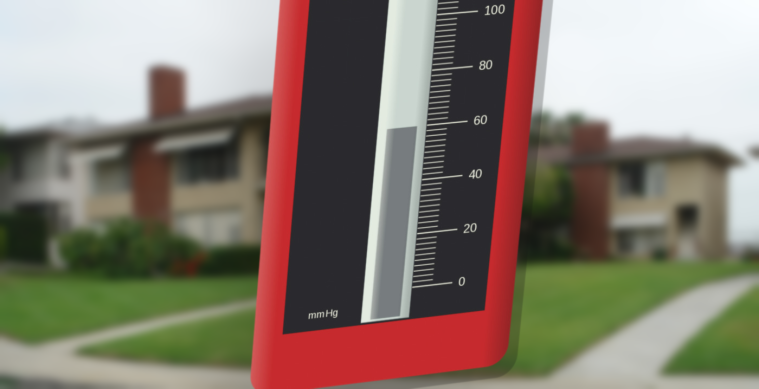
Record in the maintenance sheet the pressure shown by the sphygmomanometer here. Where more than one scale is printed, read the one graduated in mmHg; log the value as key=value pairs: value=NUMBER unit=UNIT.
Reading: value=60 unit=mmHg
